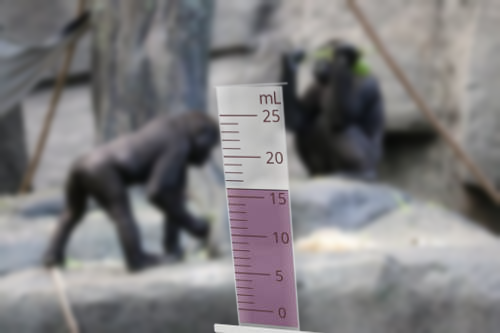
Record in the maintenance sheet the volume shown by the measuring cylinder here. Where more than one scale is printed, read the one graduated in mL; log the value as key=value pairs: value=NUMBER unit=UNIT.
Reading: value=16 unit=mL
